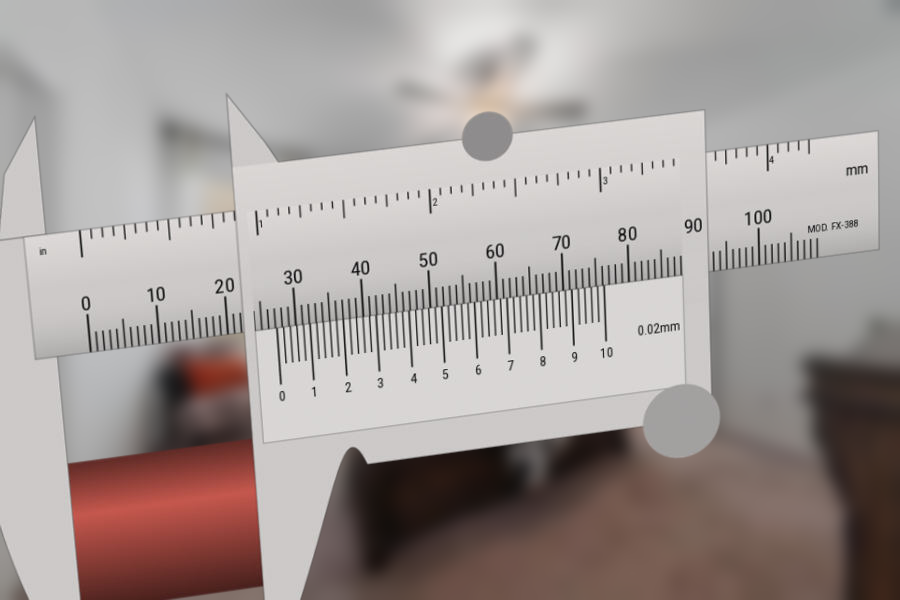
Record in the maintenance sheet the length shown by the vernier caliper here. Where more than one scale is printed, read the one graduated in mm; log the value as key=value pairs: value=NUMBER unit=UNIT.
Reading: value=27.2 unit=mm
